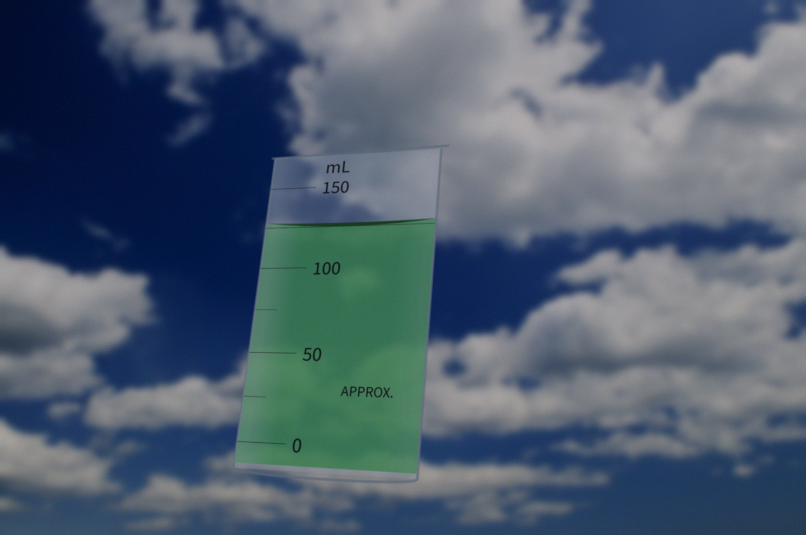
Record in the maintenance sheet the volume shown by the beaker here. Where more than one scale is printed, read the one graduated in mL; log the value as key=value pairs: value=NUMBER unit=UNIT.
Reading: value=125 unit=mL
